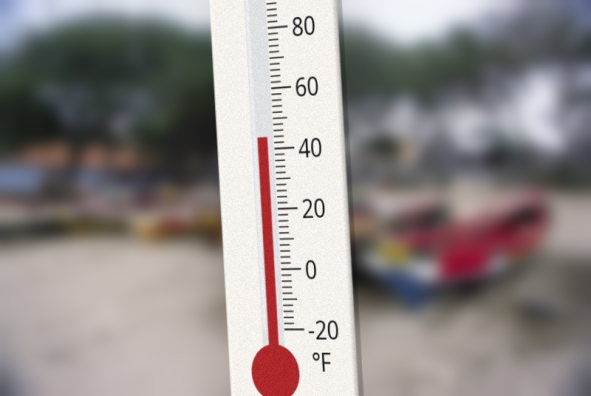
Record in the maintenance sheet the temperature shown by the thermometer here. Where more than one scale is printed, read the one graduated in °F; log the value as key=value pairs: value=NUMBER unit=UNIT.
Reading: value=44 unit=°F
